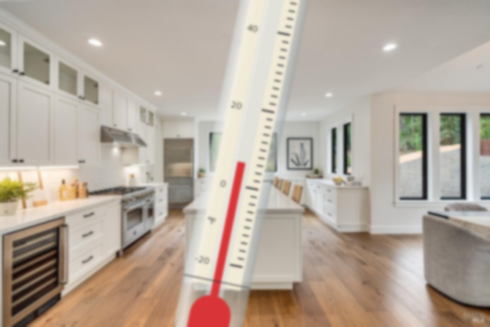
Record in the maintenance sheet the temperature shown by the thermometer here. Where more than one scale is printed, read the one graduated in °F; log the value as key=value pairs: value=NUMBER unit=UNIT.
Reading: value=6 unit=°F
